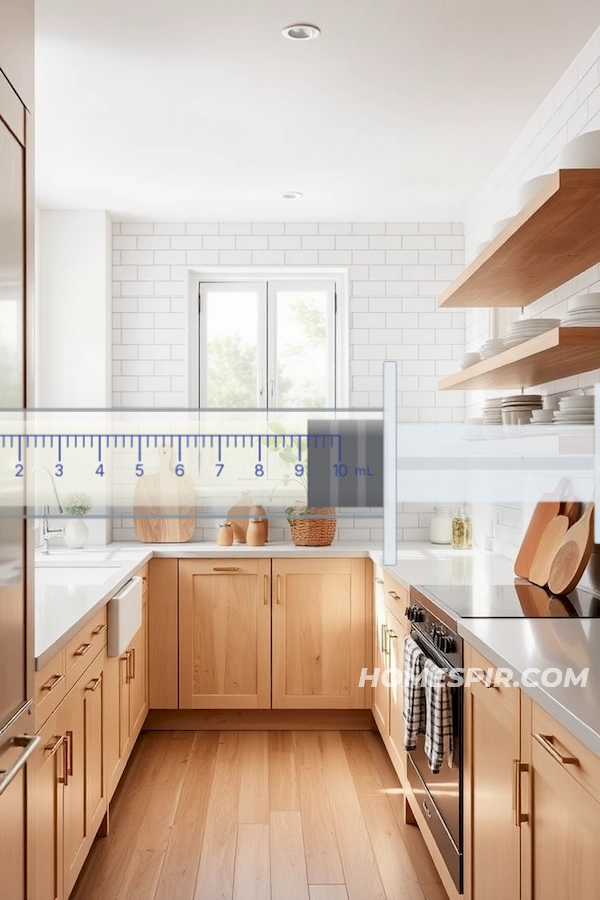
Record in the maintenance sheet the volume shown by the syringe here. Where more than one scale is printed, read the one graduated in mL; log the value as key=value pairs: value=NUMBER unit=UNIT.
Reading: value=9.2 unit=mL
